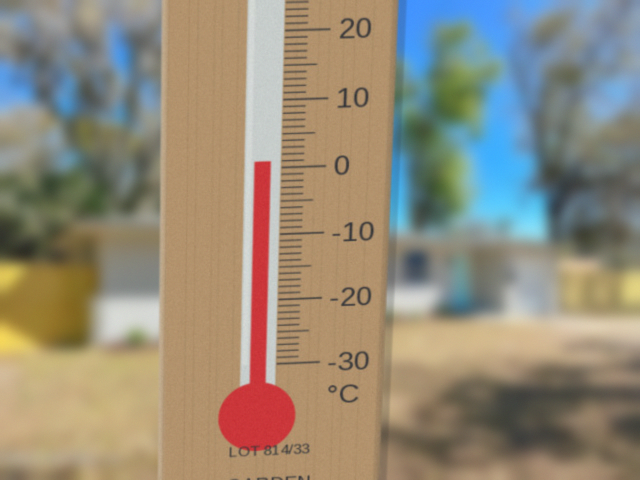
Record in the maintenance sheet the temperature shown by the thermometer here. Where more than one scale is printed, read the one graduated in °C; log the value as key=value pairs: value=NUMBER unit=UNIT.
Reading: value=1 unit=°C
